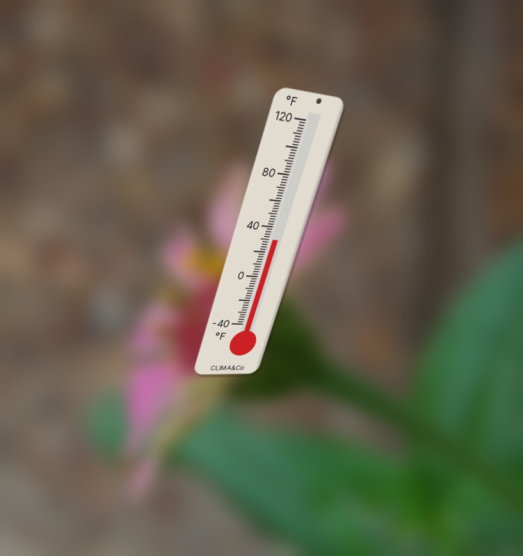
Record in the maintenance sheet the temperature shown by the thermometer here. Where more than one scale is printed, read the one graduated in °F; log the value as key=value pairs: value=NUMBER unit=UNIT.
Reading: value=30 unit=°F
